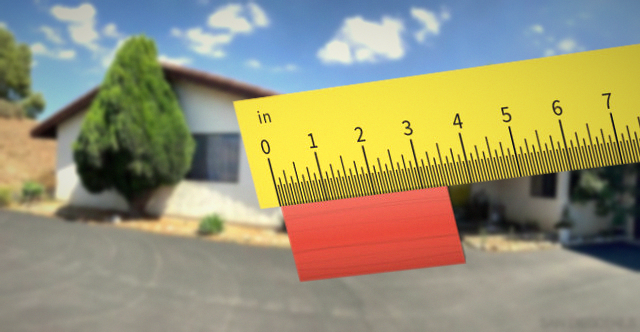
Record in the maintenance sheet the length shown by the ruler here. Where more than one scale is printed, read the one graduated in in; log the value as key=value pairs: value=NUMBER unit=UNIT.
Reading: value=3.5 unit=in
